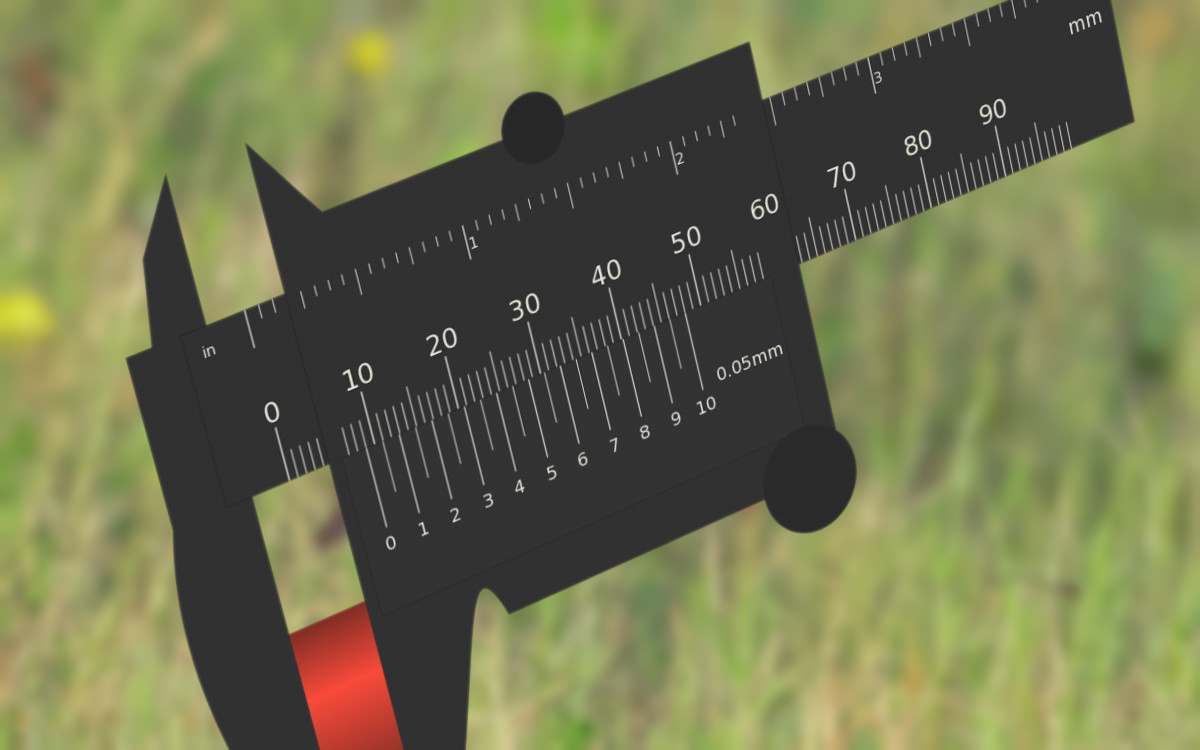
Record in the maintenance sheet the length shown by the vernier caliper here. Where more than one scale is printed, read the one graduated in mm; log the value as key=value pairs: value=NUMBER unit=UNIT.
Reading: value=9.0 unit=mm
